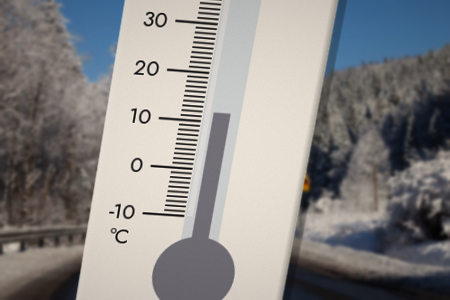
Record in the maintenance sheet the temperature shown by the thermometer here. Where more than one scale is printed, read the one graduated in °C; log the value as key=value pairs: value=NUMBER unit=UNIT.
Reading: value=12 unit=°C
